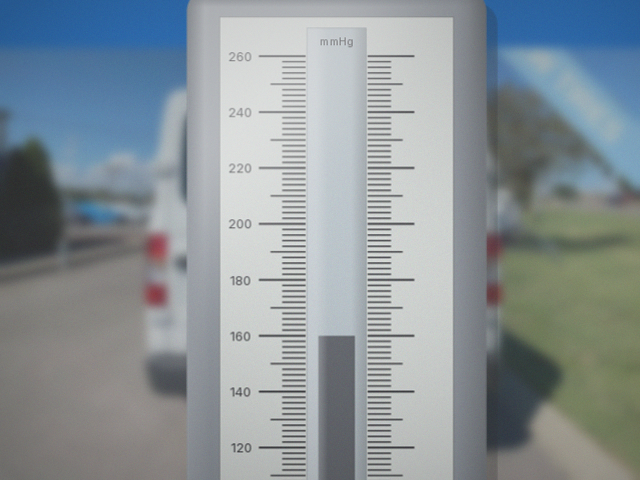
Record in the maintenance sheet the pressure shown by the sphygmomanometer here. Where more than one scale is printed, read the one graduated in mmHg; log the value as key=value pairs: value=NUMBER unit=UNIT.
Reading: value=160 unit=mmHg
